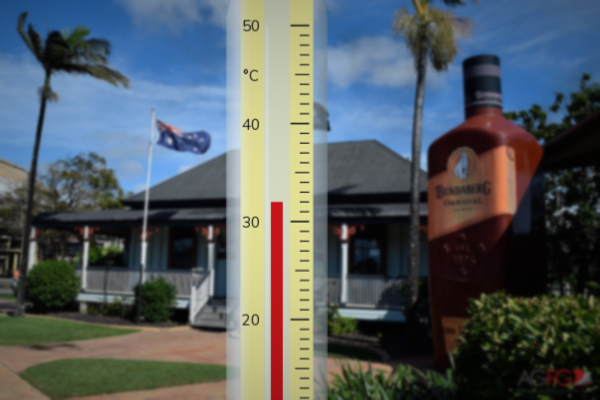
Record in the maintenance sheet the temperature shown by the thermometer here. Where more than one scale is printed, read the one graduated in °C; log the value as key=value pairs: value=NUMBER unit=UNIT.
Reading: value=32 unit=°C
